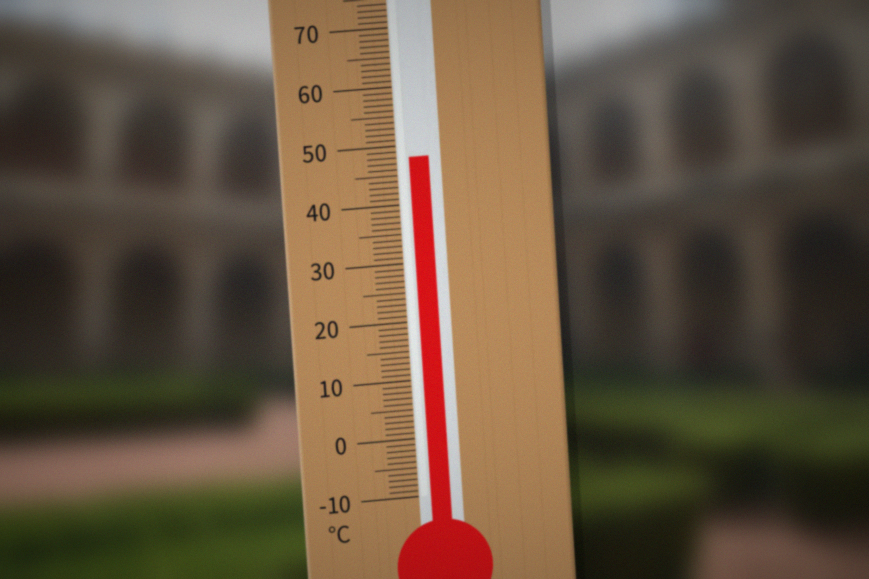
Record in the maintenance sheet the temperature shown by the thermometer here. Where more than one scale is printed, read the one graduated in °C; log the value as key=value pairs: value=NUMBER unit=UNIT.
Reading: value=48 unit=°C
